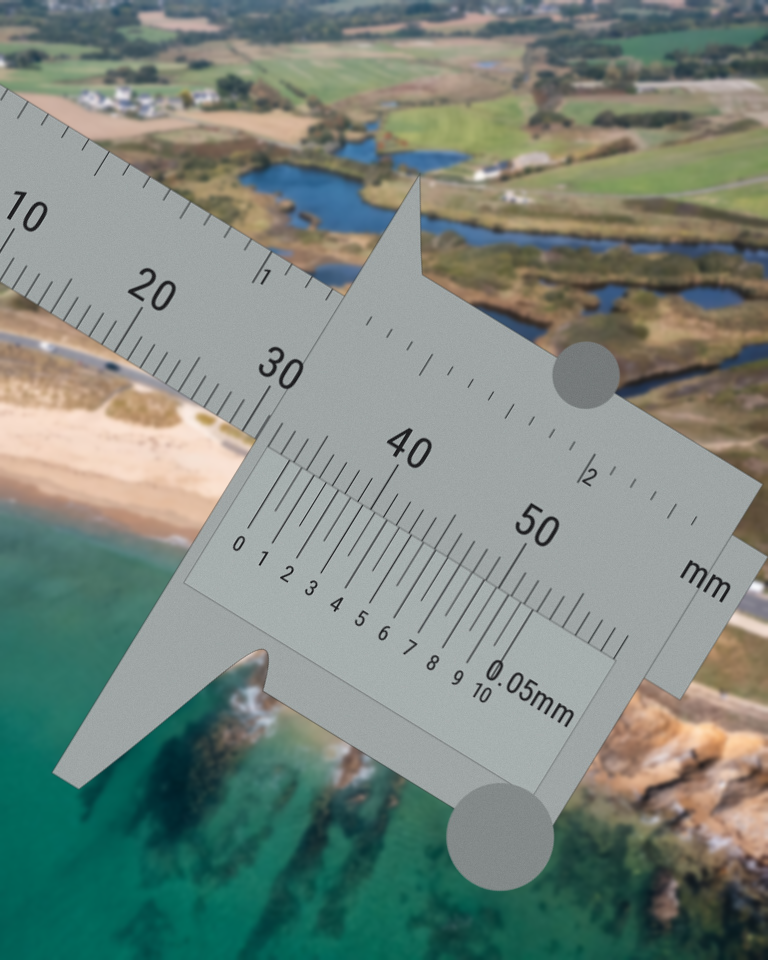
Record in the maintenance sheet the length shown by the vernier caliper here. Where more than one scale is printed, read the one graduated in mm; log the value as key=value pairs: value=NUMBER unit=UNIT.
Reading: value=33.7 unit=mm
